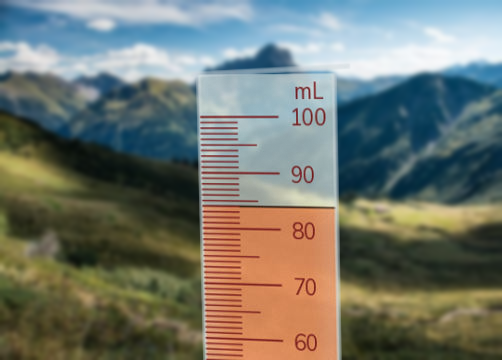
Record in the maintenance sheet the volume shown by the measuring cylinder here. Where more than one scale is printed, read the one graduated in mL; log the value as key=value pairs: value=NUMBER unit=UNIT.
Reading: value=84 unit=mL
